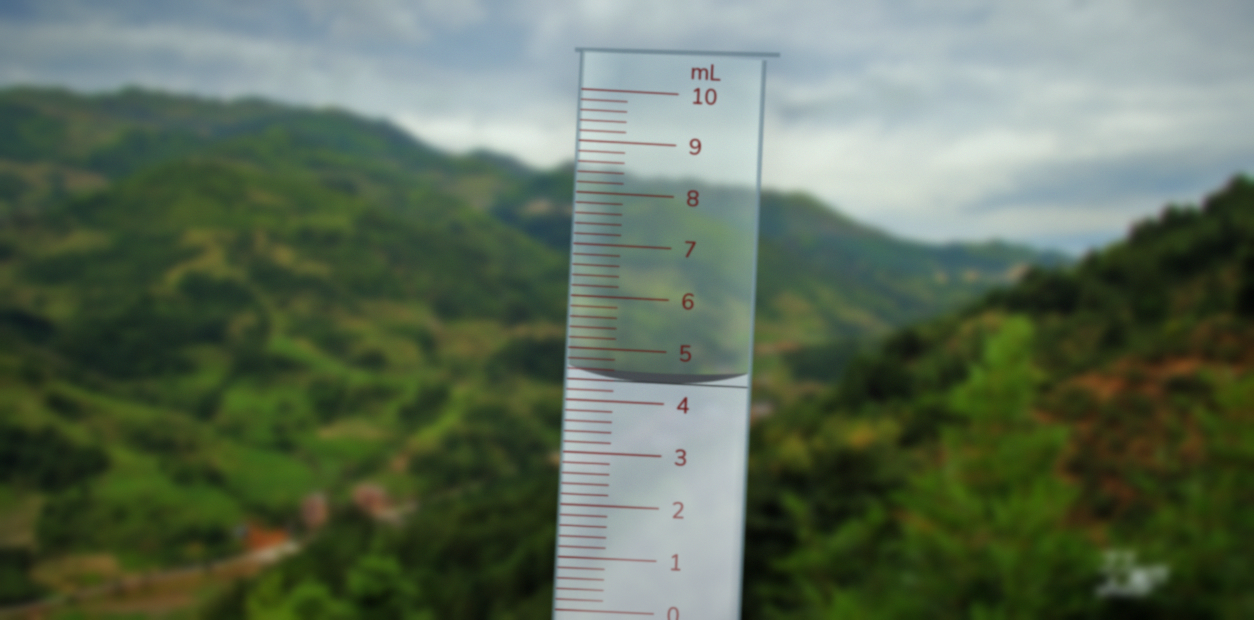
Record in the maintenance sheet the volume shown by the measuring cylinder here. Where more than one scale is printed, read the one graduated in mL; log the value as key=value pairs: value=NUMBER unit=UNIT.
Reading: value=4.4 unit=mL
